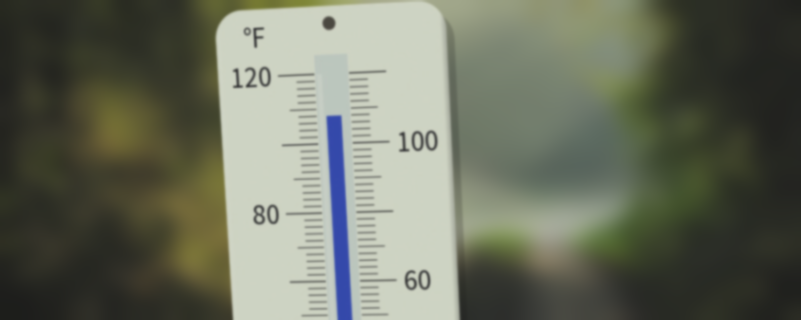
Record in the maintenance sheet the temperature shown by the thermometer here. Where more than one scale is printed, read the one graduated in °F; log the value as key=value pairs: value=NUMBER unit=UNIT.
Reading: value=108 unit=°F
